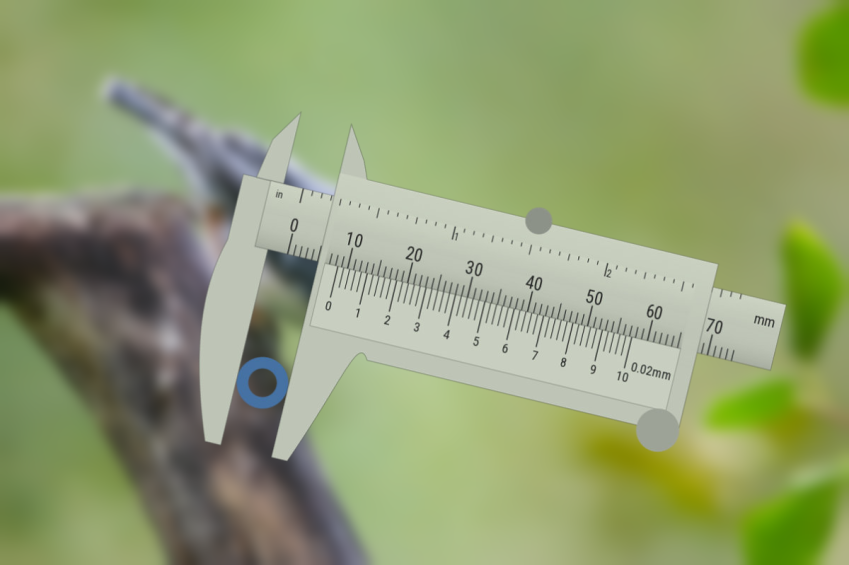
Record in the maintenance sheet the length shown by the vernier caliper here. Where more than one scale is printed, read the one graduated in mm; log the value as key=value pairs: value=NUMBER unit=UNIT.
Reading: value=8.4 unit=mm
